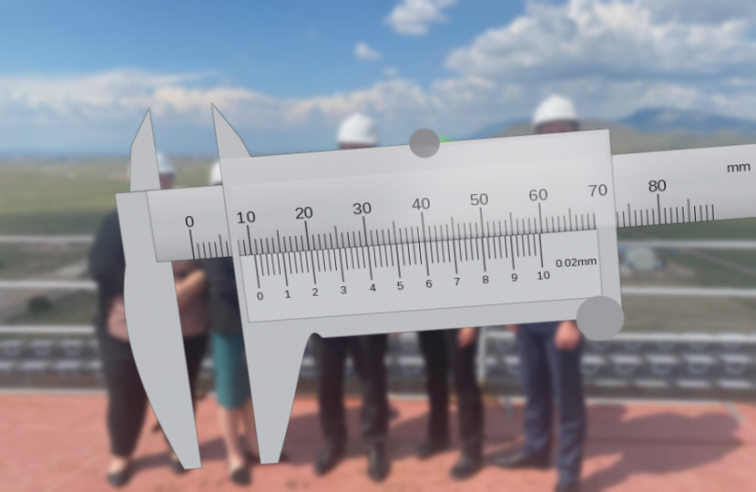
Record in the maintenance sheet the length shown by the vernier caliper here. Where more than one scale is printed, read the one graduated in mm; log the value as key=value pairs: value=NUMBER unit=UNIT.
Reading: value=10.6 unit=mm
